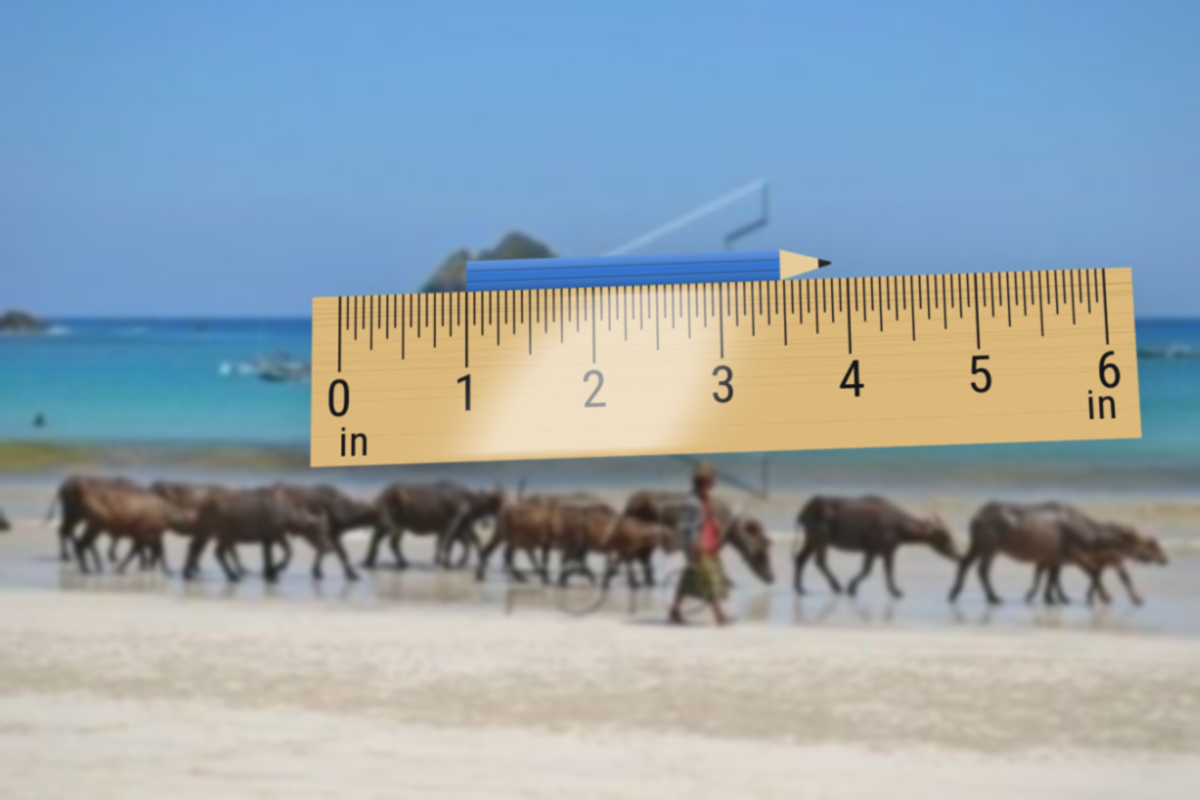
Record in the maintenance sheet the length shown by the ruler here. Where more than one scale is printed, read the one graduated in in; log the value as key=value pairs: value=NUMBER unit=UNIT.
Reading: value=2.875 unit=in
